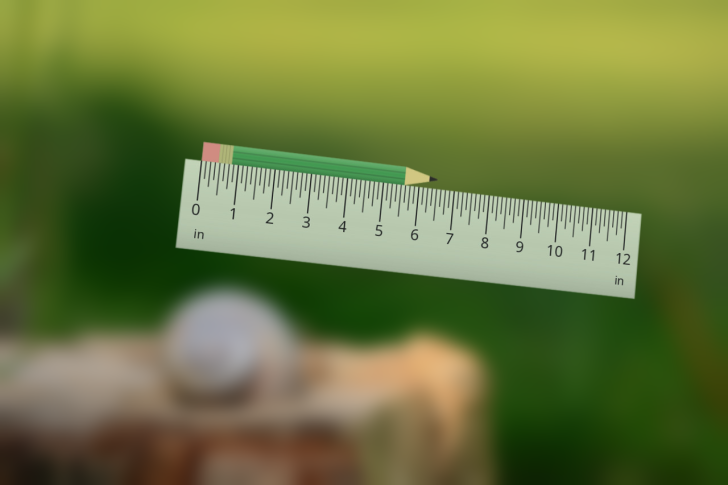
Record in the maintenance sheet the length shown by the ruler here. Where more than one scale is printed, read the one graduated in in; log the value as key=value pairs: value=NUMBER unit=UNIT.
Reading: value=6.5 unit=in
